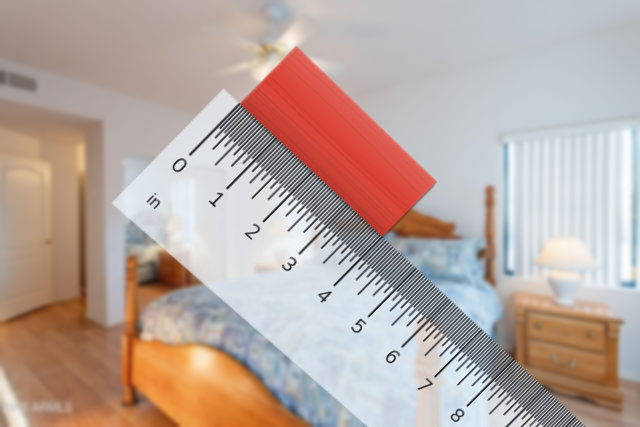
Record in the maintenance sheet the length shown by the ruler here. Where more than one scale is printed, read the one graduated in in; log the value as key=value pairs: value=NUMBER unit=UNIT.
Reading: value=4 unit=in
